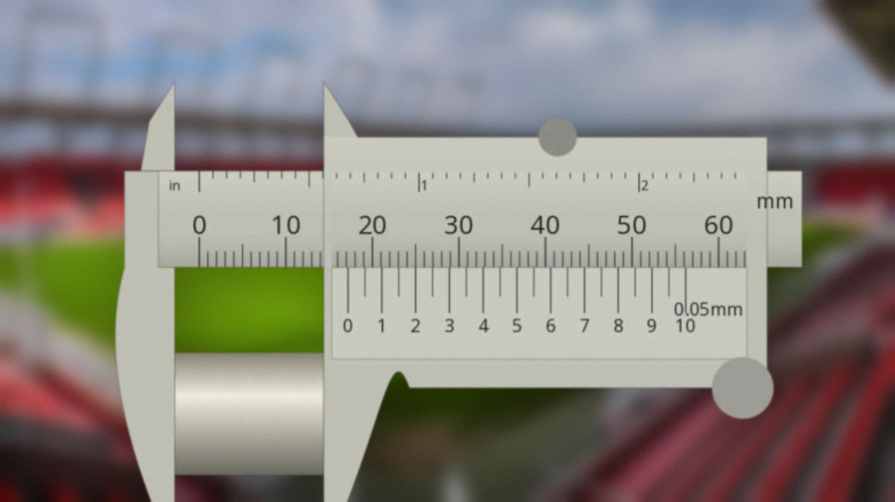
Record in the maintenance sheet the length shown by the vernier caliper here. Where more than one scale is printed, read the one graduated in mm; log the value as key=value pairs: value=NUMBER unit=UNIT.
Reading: value=17.2 unit=mm
